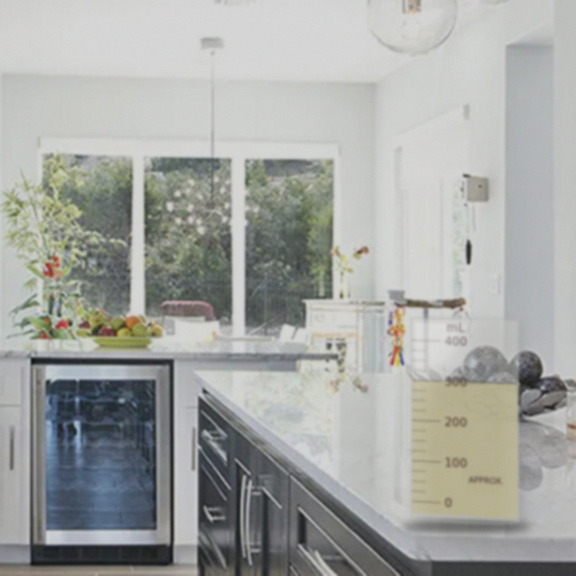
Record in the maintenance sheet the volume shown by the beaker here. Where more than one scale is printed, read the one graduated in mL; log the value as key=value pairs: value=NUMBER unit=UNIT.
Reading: value=300 unit=mL
